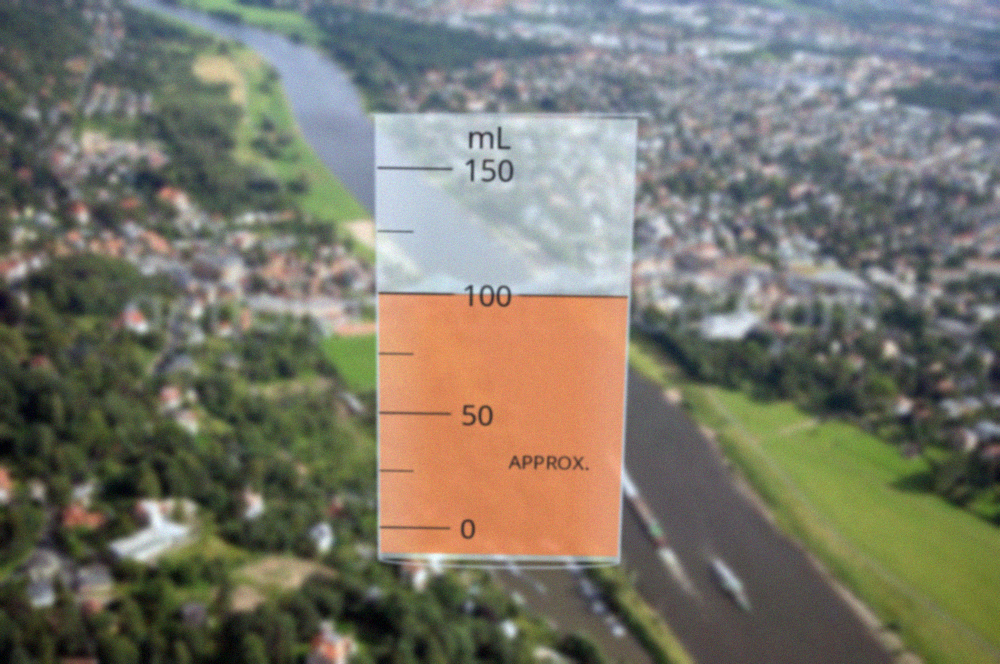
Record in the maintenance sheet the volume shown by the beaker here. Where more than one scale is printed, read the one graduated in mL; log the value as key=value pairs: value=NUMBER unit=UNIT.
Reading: value=100 unit=mL
